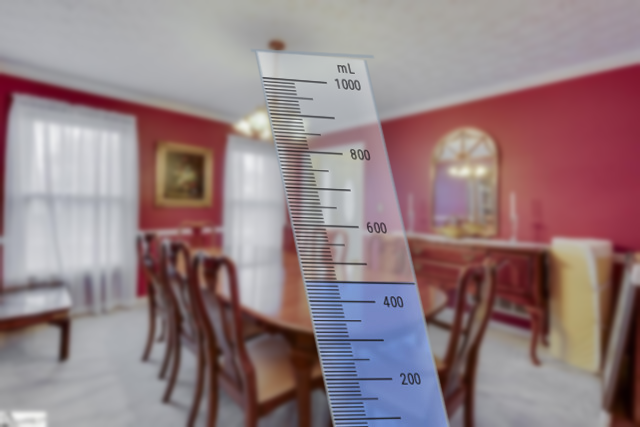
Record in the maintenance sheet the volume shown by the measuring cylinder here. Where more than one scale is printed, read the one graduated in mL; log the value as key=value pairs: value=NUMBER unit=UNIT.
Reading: value=450 unit=mL
